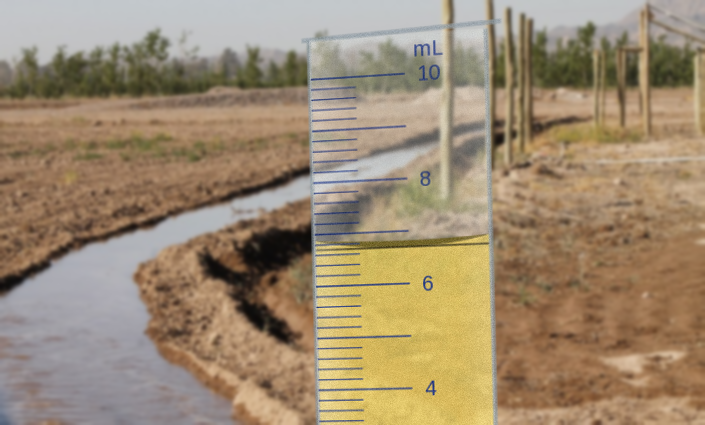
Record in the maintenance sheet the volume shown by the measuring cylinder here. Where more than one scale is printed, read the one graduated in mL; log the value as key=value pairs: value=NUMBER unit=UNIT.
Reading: value=6.7 unit=mL
